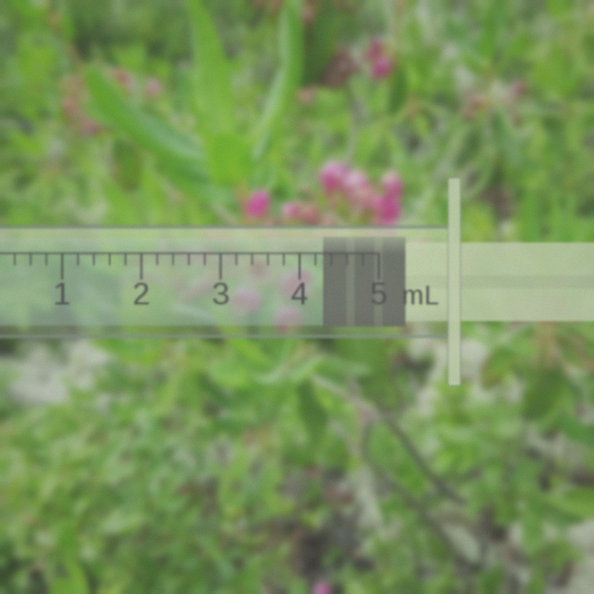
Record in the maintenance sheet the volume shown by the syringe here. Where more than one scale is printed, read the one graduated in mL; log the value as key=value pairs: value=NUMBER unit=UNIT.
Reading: value=4.3 unit=mL
